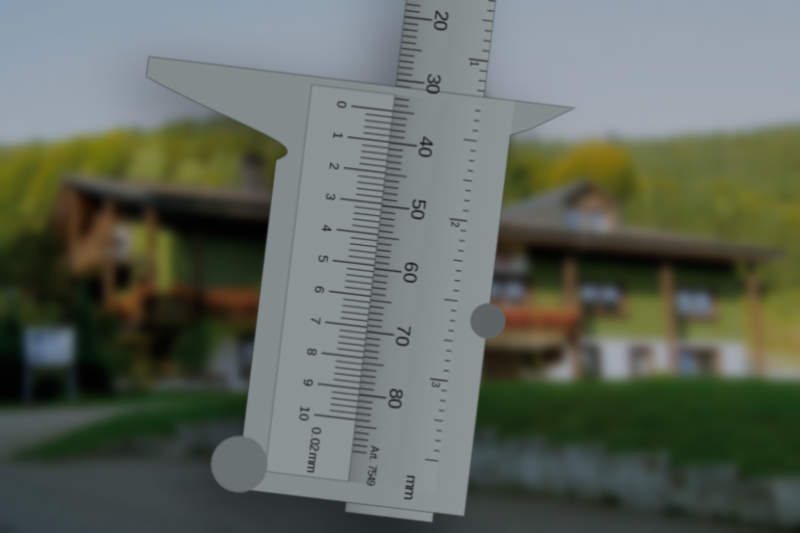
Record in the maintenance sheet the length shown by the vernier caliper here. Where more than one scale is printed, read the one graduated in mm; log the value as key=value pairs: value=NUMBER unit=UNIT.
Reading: value=35.0 unit=mm
